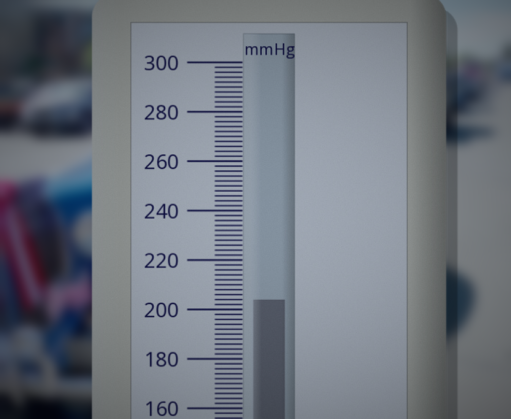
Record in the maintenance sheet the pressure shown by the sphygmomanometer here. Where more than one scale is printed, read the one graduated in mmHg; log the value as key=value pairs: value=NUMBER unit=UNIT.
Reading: value=204 unit=mmHg
